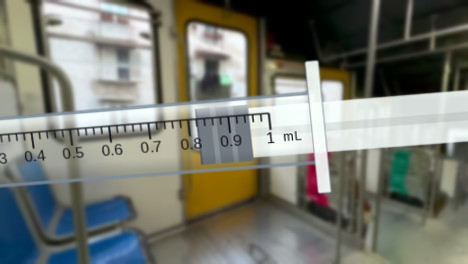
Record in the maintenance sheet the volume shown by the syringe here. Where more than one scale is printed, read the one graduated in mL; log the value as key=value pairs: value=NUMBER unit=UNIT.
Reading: value=0.82 unit=mL
